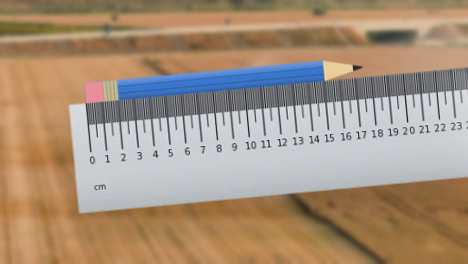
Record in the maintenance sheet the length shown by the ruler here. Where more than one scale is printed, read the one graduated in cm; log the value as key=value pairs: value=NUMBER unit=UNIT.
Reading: value=17.5 unit=cm
